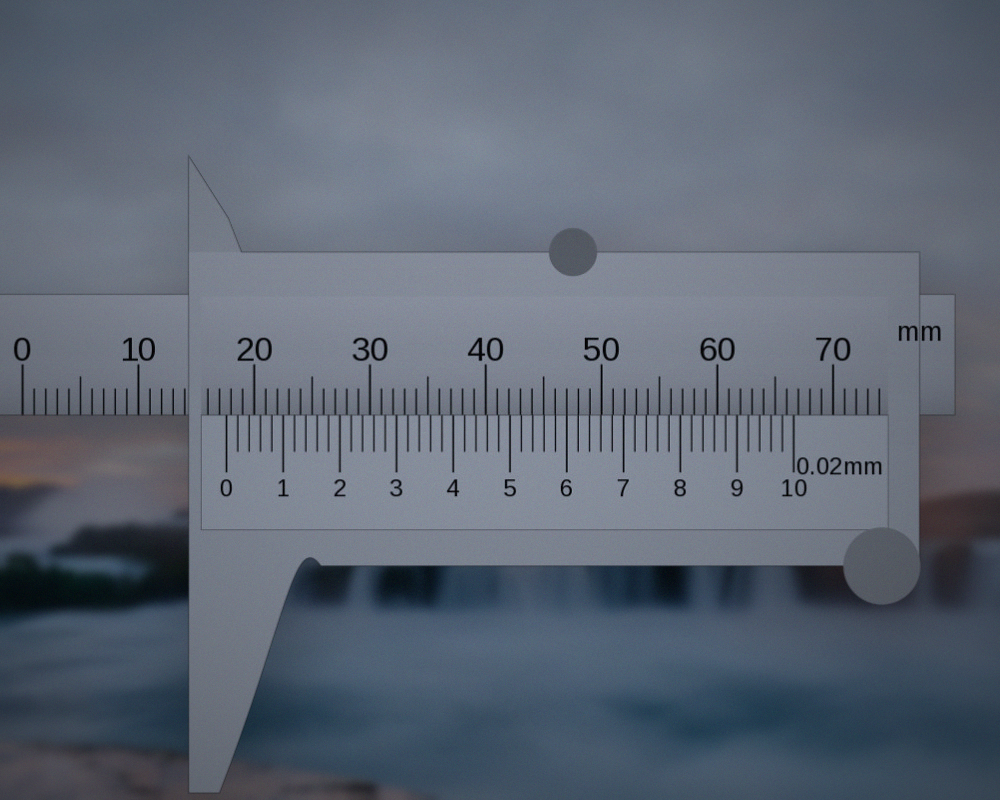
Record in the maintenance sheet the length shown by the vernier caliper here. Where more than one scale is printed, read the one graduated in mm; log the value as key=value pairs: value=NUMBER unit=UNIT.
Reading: value=17.6 unit=mm
